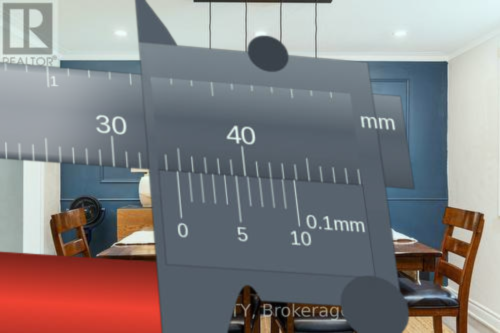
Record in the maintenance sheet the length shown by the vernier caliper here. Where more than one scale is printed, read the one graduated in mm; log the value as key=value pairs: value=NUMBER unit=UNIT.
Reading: value=34.8 unit=mm
